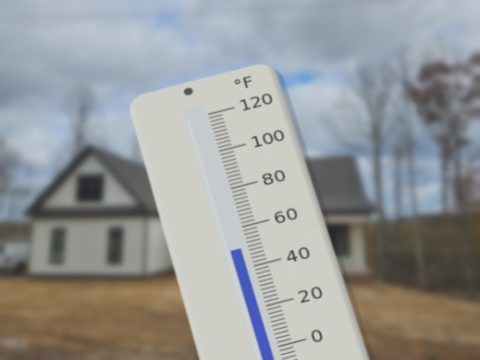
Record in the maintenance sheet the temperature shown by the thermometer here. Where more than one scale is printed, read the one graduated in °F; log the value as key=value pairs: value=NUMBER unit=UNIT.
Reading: value=50 unit=°F
